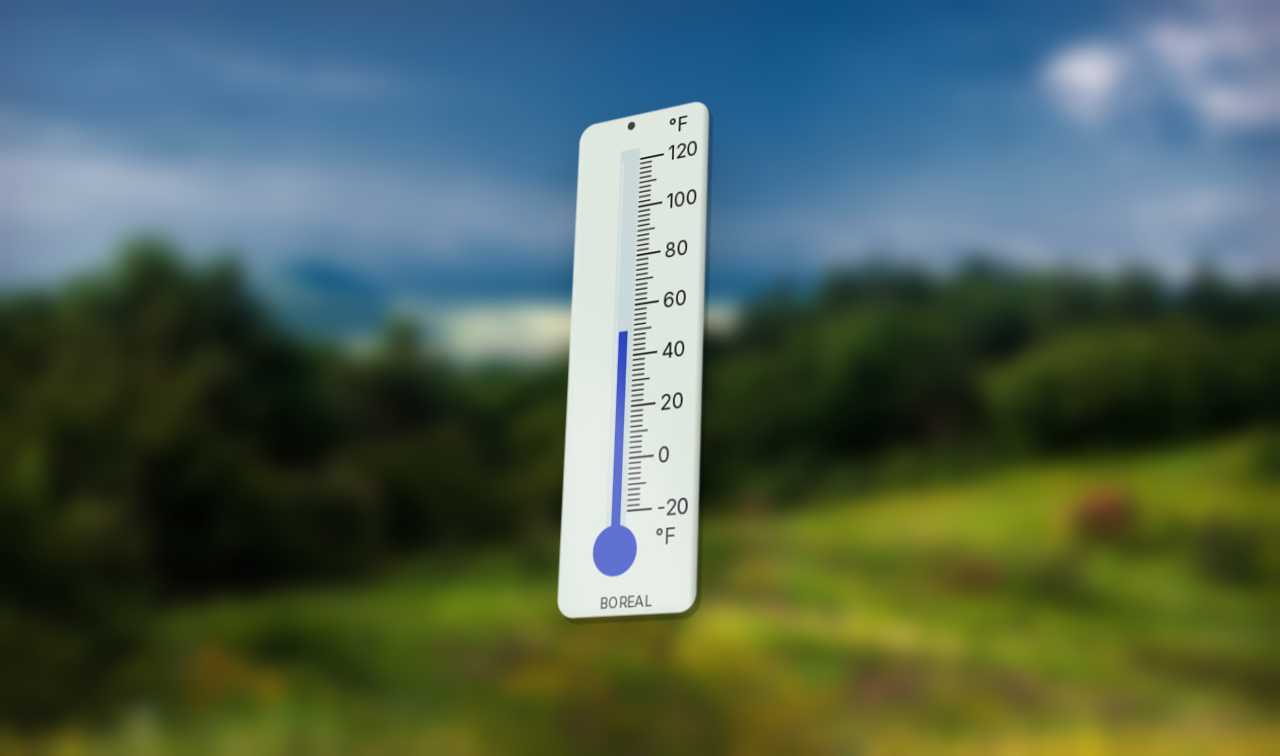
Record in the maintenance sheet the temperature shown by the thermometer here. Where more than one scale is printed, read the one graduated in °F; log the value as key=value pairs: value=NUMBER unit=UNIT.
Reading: value=50 unit=°F
